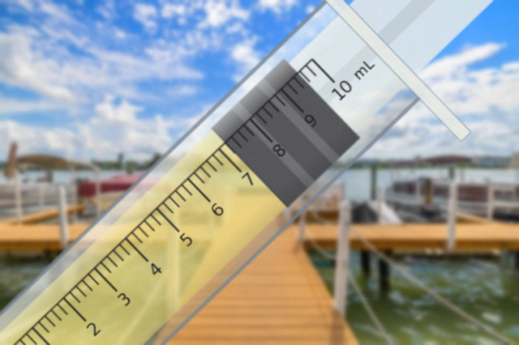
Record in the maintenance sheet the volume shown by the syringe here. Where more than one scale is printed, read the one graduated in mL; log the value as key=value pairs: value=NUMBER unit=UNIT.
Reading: value=7.2 unit=mL
